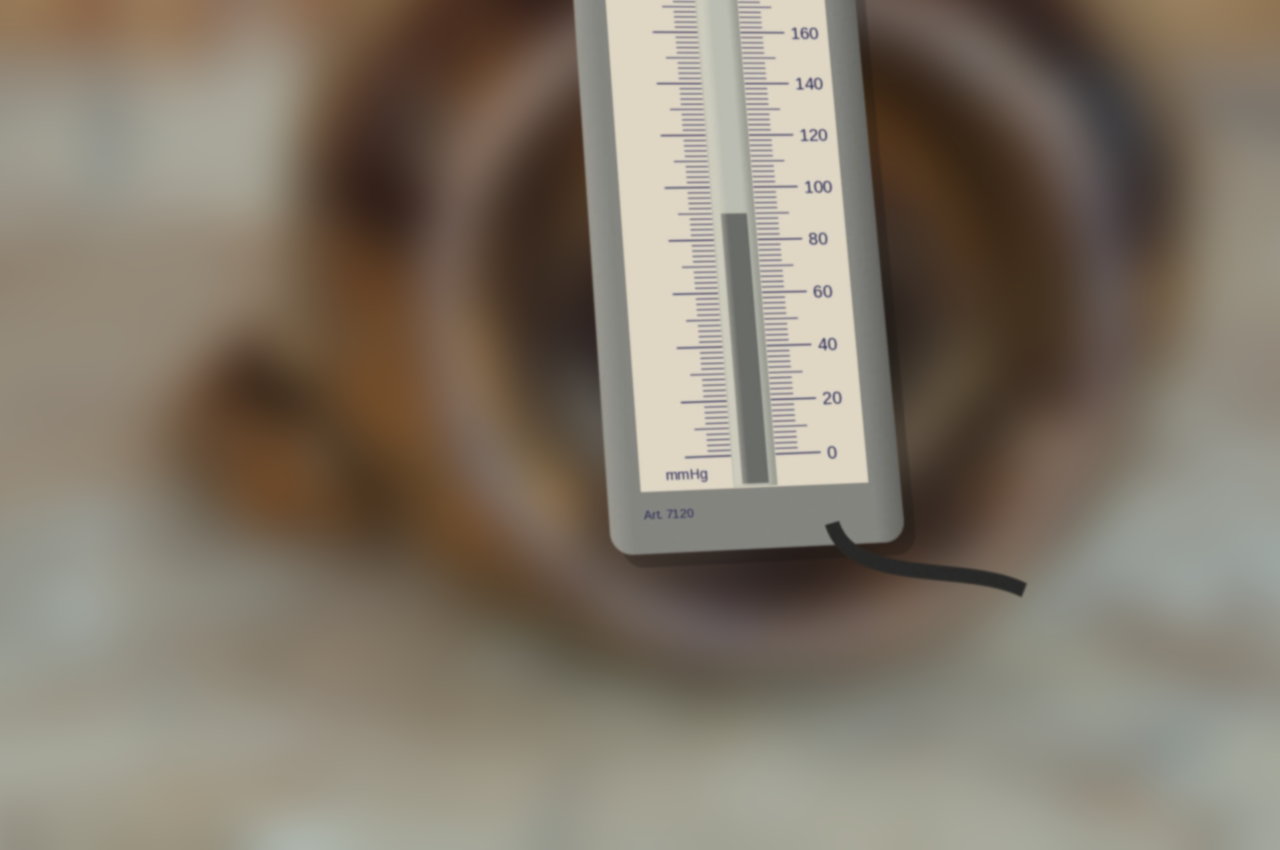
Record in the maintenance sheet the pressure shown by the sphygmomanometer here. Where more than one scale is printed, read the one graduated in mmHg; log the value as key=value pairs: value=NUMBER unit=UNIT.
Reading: value=90 unit=mmHg
